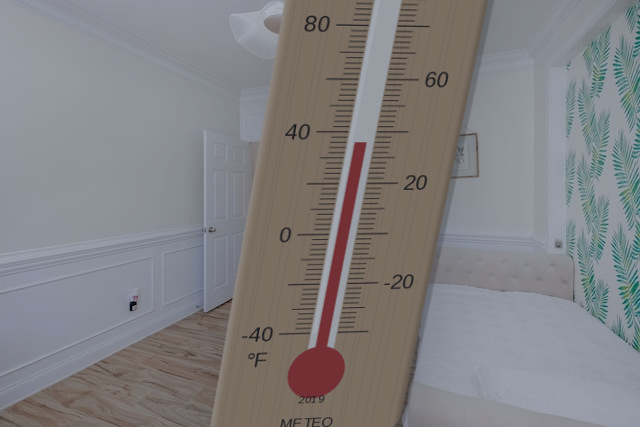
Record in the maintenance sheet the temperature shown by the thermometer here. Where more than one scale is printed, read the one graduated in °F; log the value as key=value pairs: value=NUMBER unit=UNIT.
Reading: value=36 unit=°F
